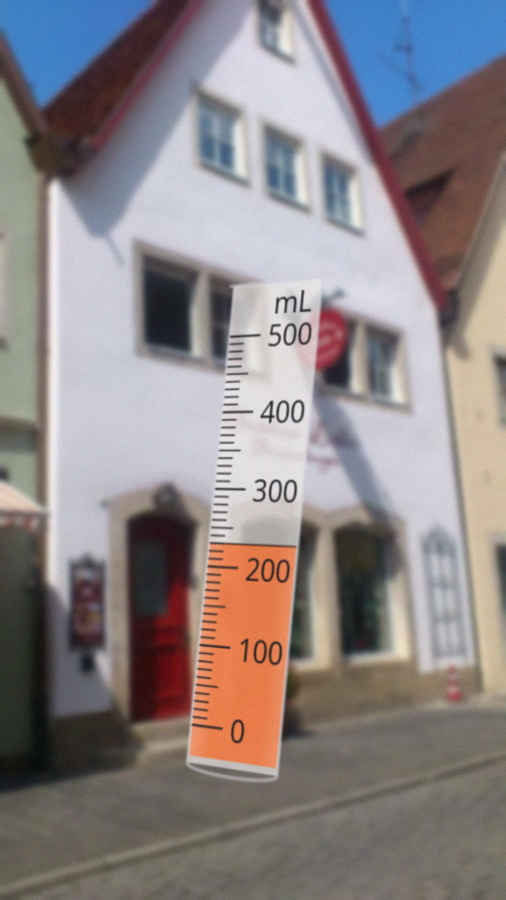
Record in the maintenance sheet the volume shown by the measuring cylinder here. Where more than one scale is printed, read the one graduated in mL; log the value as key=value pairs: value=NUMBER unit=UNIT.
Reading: value=230 unit=mL
